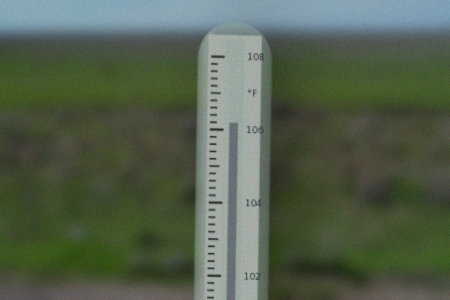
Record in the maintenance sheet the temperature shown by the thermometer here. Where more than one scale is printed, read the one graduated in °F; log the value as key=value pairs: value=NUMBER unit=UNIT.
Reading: value=106.2 unit=°F
